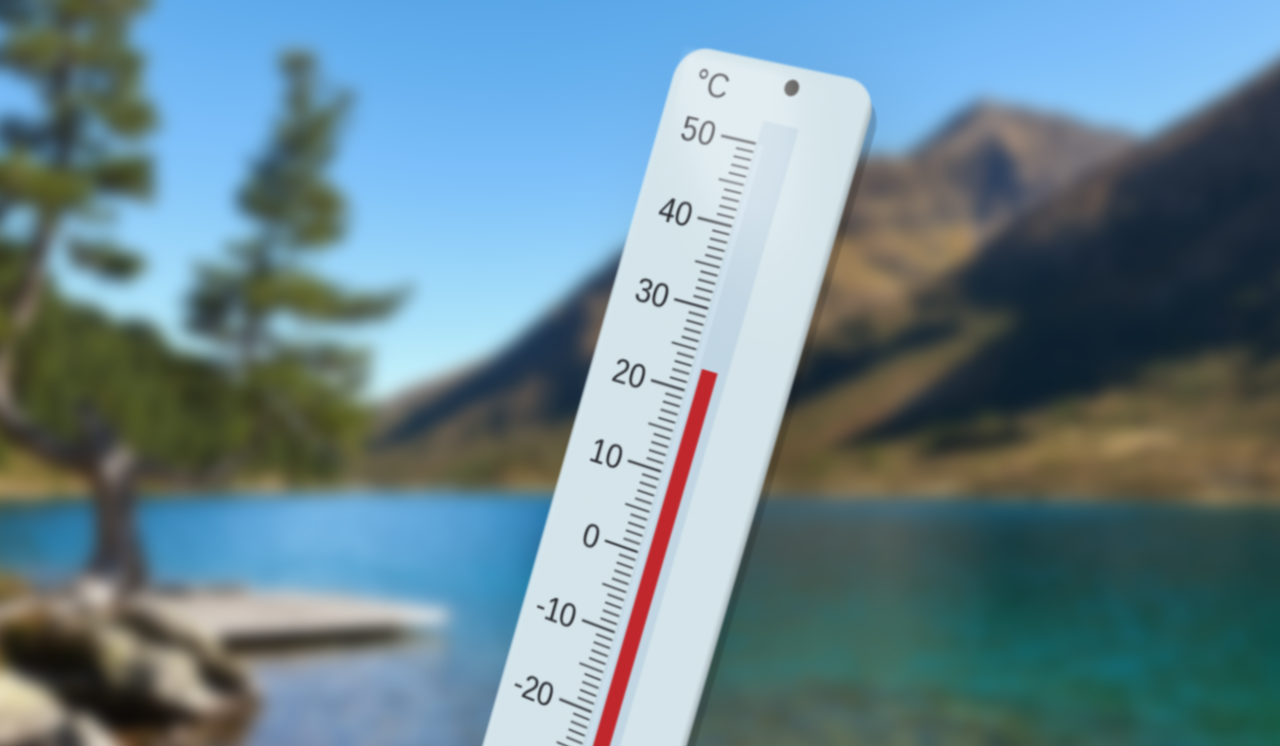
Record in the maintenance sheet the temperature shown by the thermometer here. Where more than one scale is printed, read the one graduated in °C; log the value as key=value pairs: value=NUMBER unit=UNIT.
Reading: value=23 unit=°C
